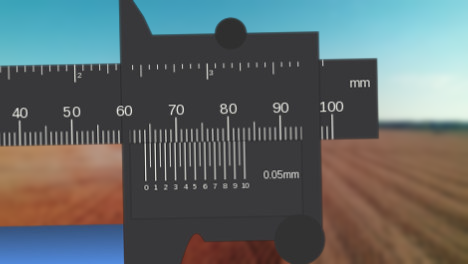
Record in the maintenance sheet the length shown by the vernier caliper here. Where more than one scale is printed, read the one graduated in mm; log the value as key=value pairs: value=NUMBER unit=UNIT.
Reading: value=64.0 unit=mm
